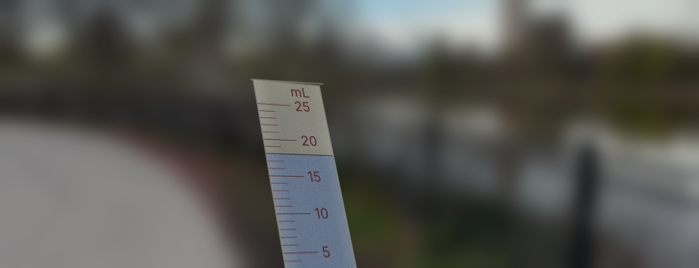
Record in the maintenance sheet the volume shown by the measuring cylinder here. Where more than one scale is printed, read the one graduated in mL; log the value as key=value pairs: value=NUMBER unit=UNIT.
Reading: value=18 unit=mL
